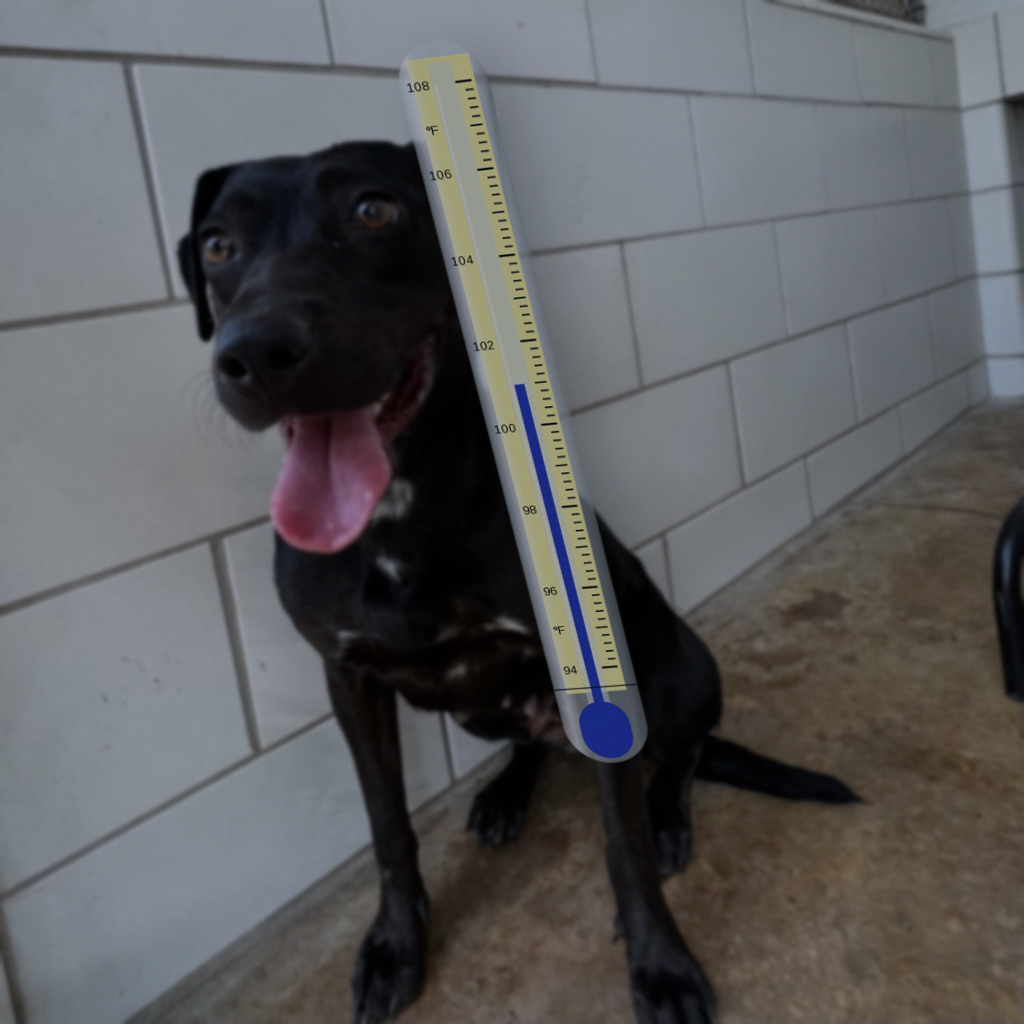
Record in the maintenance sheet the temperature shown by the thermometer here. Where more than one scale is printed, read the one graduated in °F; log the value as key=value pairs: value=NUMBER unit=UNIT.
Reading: value=101 unit=°F
